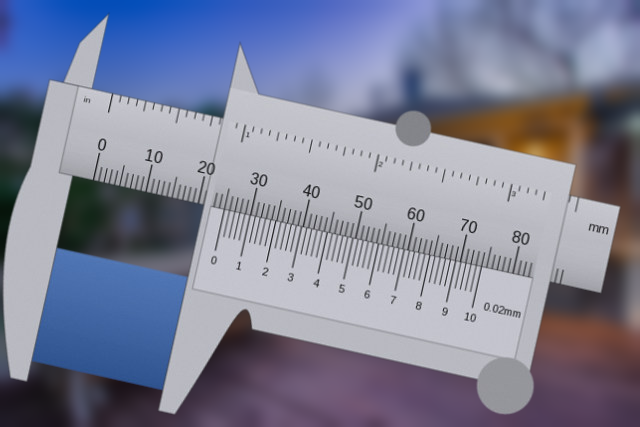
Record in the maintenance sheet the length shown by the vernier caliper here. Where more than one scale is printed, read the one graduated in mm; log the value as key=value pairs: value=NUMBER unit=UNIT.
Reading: value=25.0 unit=mm
